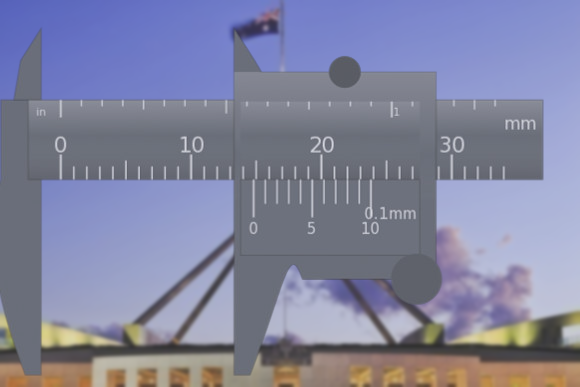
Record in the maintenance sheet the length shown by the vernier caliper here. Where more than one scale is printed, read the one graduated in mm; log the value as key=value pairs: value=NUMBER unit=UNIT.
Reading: value=14.8 unit=mm
